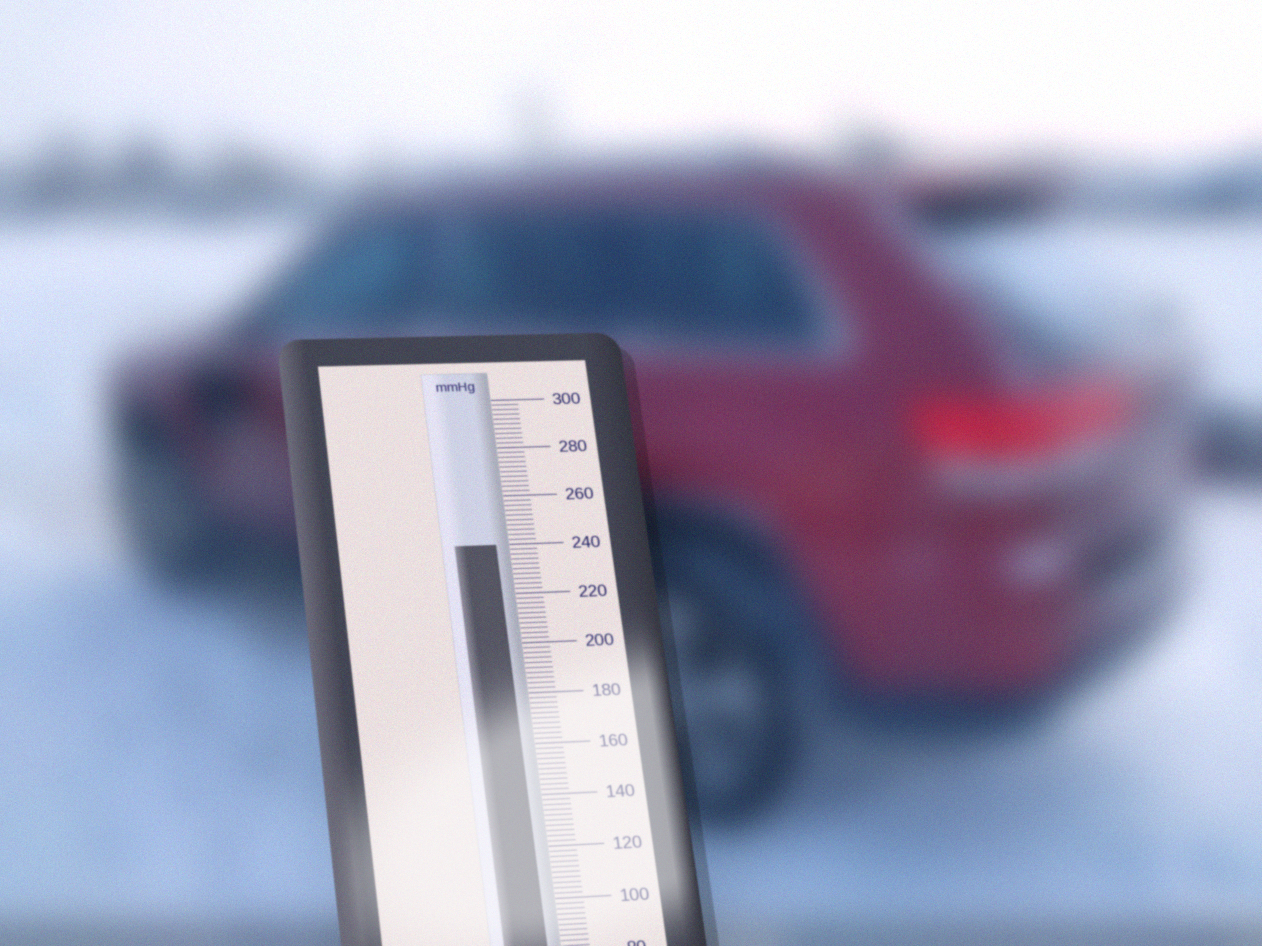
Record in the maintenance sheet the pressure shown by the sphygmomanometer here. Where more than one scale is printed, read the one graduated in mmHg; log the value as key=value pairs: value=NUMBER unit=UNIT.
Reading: value=240 unit=mmHg
